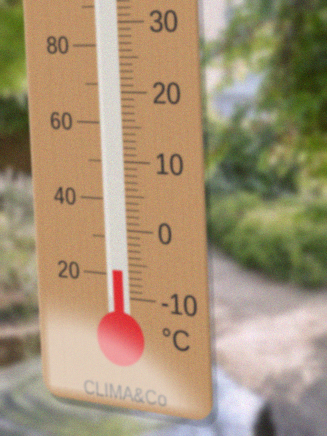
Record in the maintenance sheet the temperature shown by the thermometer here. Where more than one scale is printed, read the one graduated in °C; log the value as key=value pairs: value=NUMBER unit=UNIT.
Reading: value=-6 unit=°C
